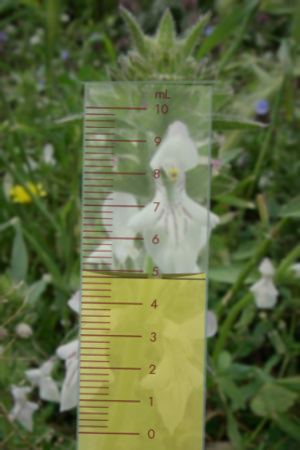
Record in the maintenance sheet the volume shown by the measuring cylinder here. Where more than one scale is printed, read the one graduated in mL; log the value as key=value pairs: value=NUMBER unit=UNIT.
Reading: value=4.8 unit=mL
